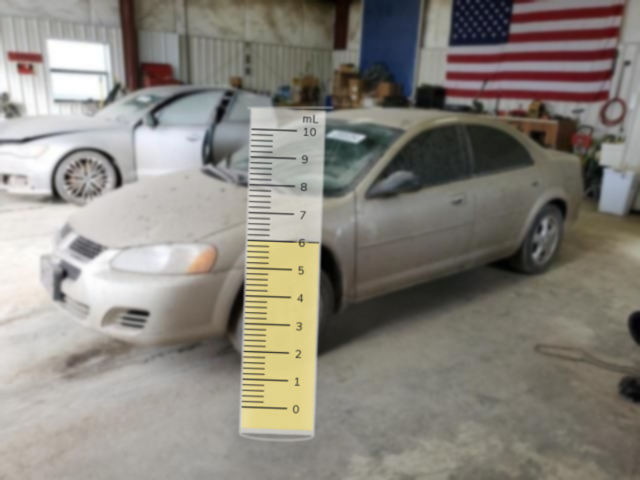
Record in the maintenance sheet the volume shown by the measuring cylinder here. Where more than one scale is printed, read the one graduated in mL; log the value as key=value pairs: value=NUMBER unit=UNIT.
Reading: value=6 unit=mL
